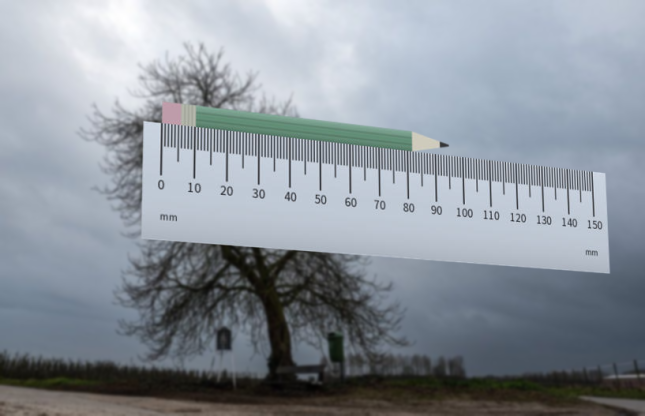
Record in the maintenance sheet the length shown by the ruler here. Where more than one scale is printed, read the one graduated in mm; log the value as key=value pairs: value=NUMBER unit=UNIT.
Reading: value=95 unit=mm
